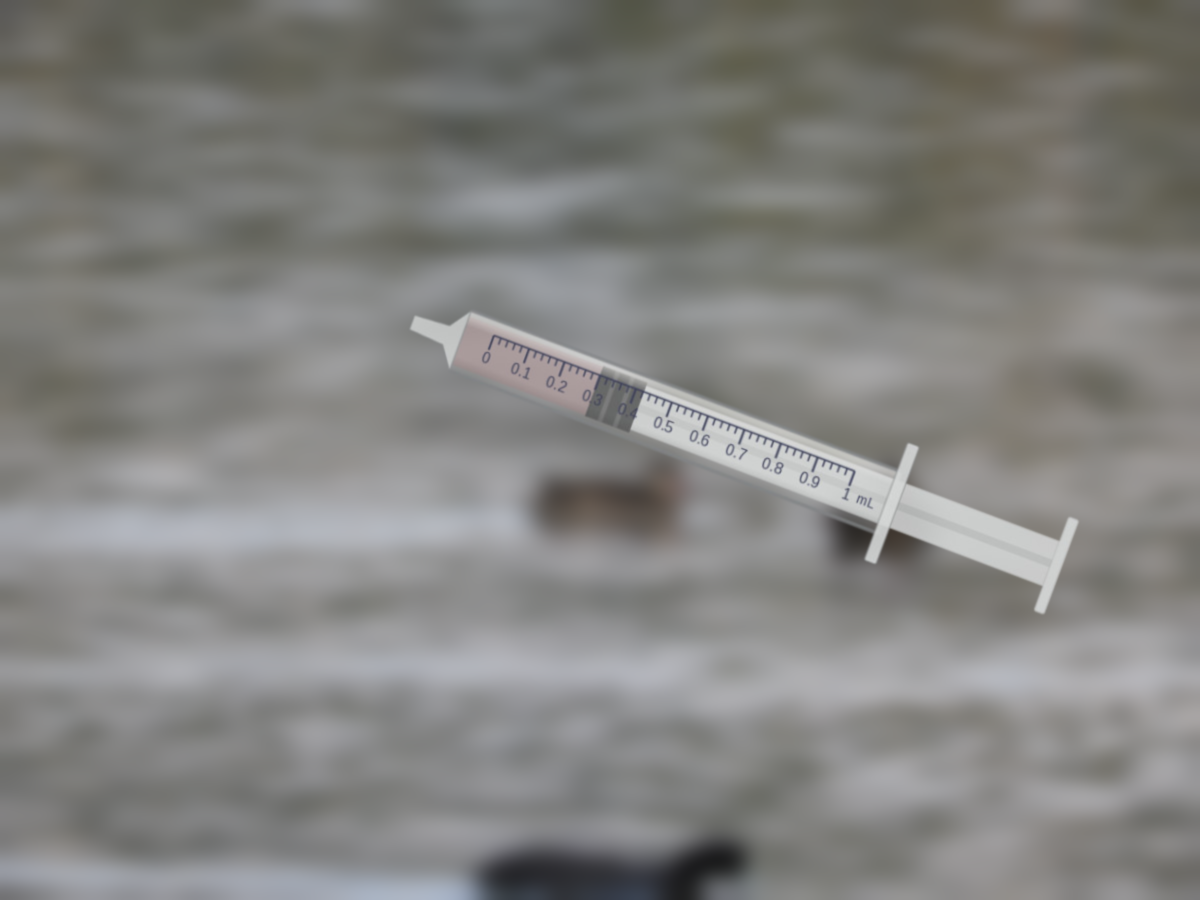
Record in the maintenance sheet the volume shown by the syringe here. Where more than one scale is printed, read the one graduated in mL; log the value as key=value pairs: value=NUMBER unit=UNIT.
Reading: value=0.3 unit=mL
